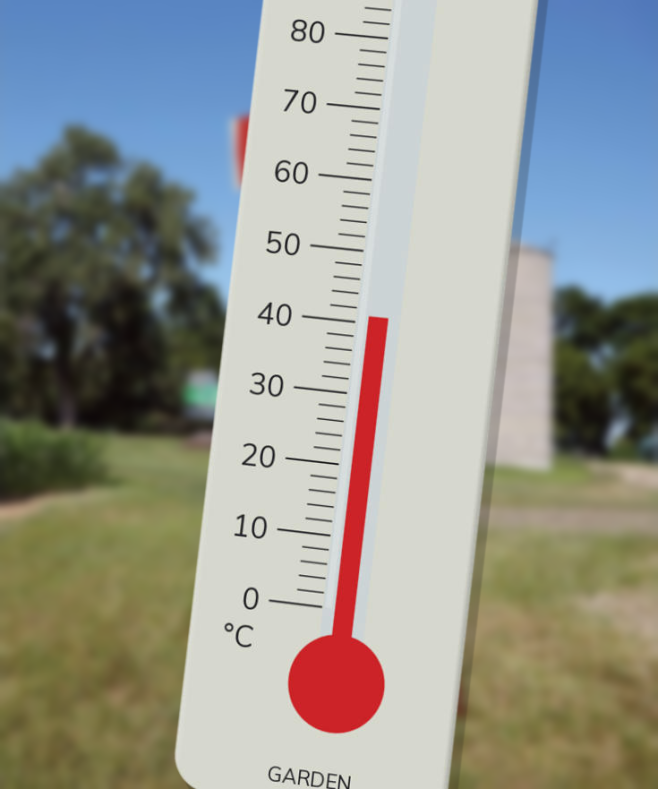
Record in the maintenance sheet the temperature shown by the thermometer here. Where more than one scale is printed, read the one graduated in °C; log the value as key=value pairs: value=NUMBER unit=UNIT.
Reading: value=41 unit=°C
